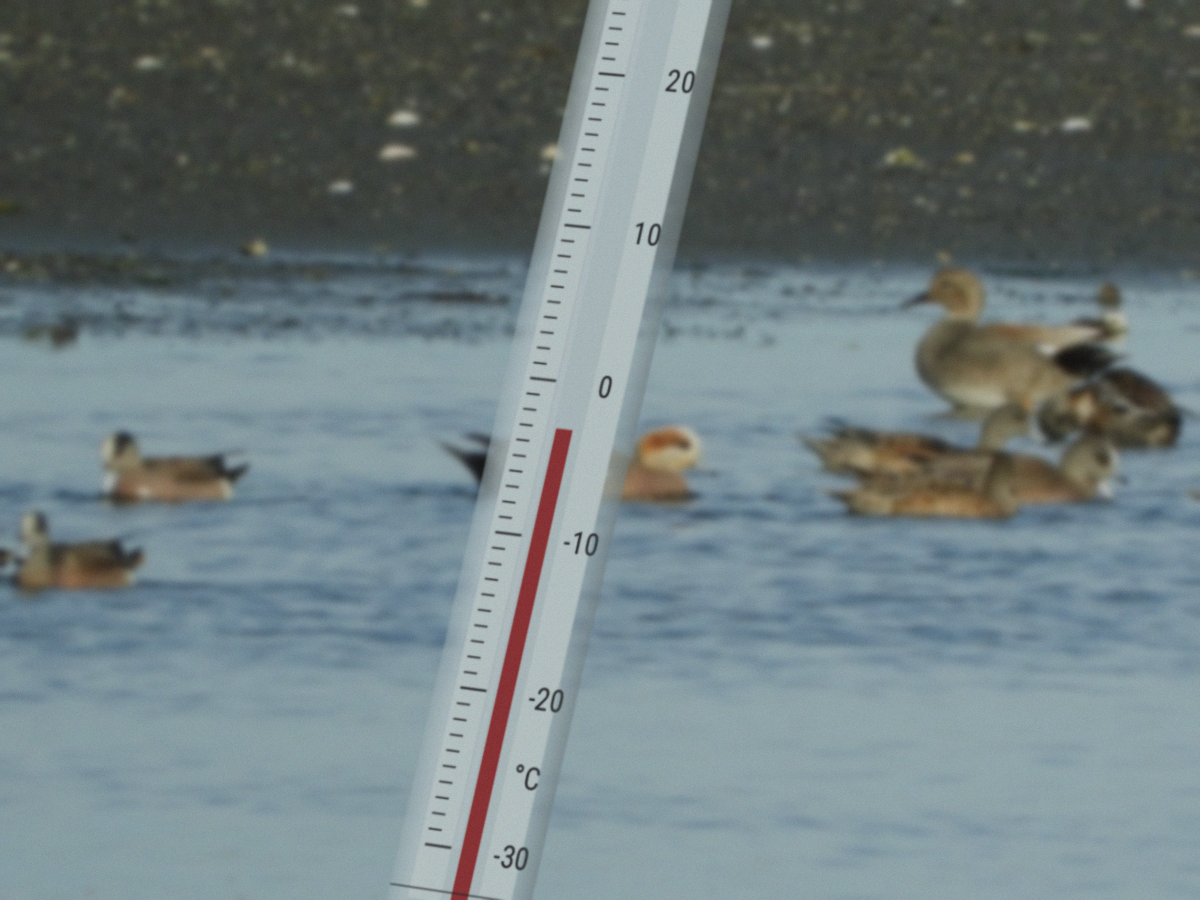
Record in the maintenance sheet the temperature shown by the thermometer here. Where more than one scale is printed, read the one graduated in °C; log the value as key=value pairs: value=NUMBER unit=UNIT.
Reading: value=-3 unit=°C
